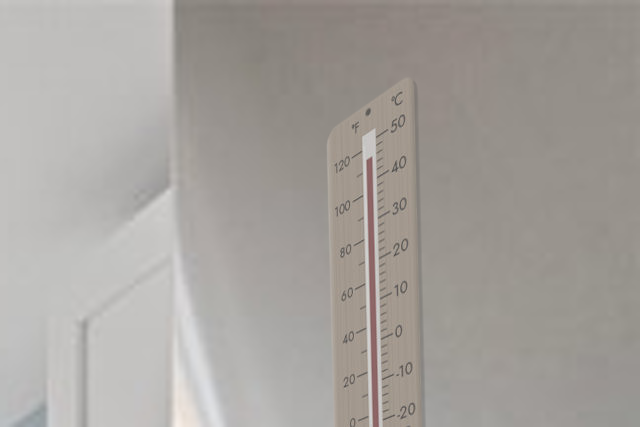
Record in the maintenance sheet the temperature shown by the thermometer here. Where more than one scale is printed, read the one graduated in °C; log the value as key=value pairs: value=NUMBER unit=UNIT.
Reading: value=46 unit=°C
